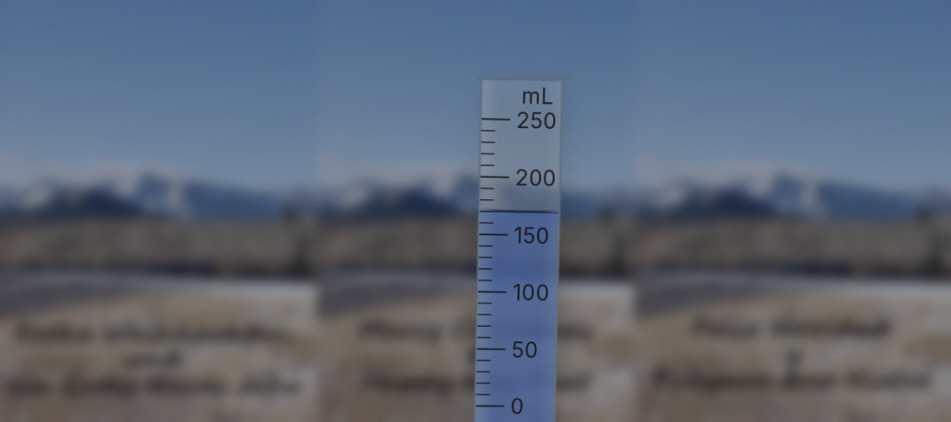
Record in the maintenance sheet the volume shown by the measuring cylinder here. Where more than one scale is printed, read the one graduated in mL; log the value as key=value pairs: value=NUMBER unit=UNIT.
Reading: value=170 unit=mL
